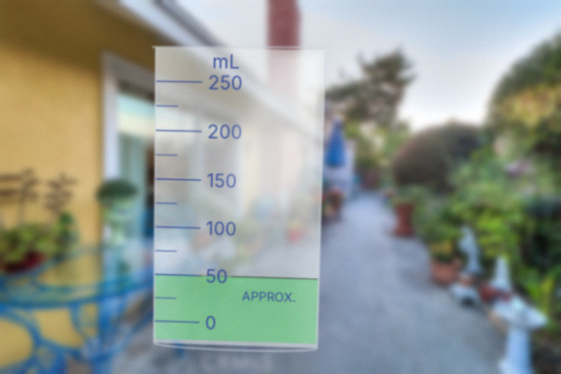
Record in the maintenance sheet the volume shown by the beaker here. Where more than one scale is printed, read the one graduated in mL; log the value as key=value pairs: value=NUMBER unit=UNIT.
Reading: value=50 unit=mL
